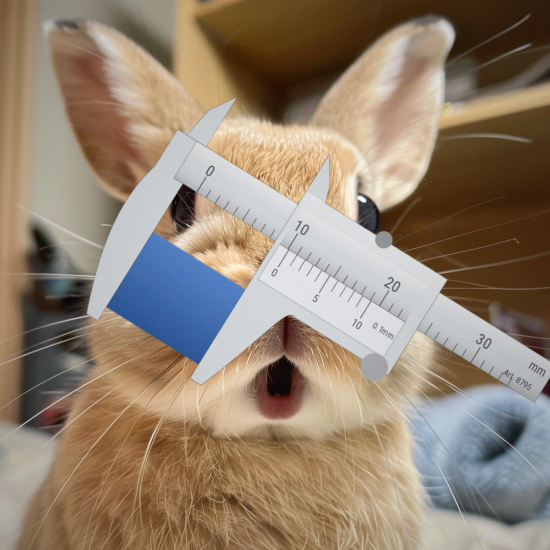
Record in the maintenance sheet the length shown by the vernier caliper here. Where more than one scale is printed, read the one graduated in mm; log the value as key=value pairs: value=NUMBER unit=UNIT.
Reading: value=10.1 unit=mm
